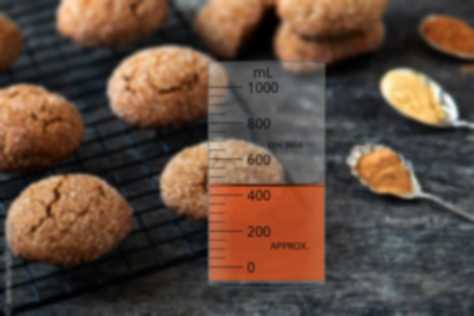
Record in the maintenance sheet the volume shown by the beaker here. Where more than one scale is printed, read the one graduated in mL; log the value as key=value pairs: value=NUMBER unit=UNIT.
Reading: value=450 unit=mL
